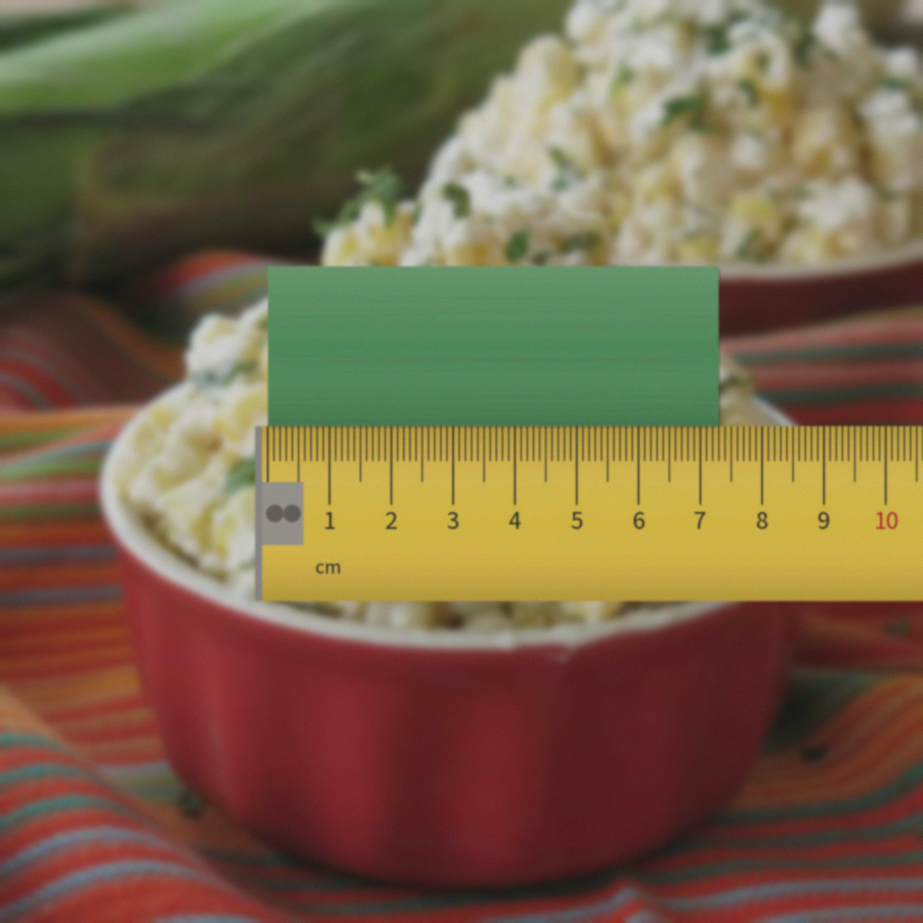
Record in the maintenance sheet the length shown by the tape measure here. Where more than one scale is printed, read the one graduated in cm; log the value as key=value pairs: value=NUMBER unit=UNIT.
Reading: value=7.3 unit=cm
